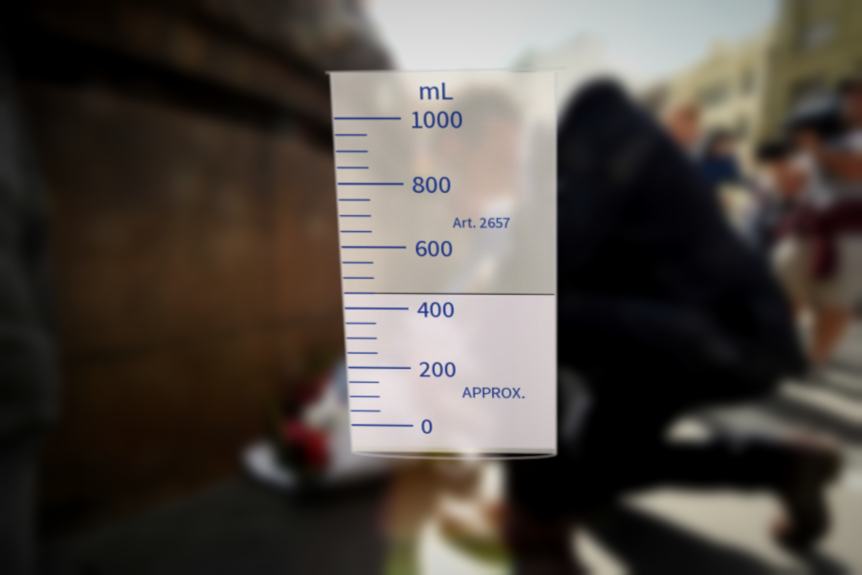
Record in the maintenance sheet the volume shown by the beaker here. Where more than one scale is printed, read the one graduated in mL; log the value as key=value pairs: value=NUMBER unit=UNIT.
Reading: value=450 unit=mL
